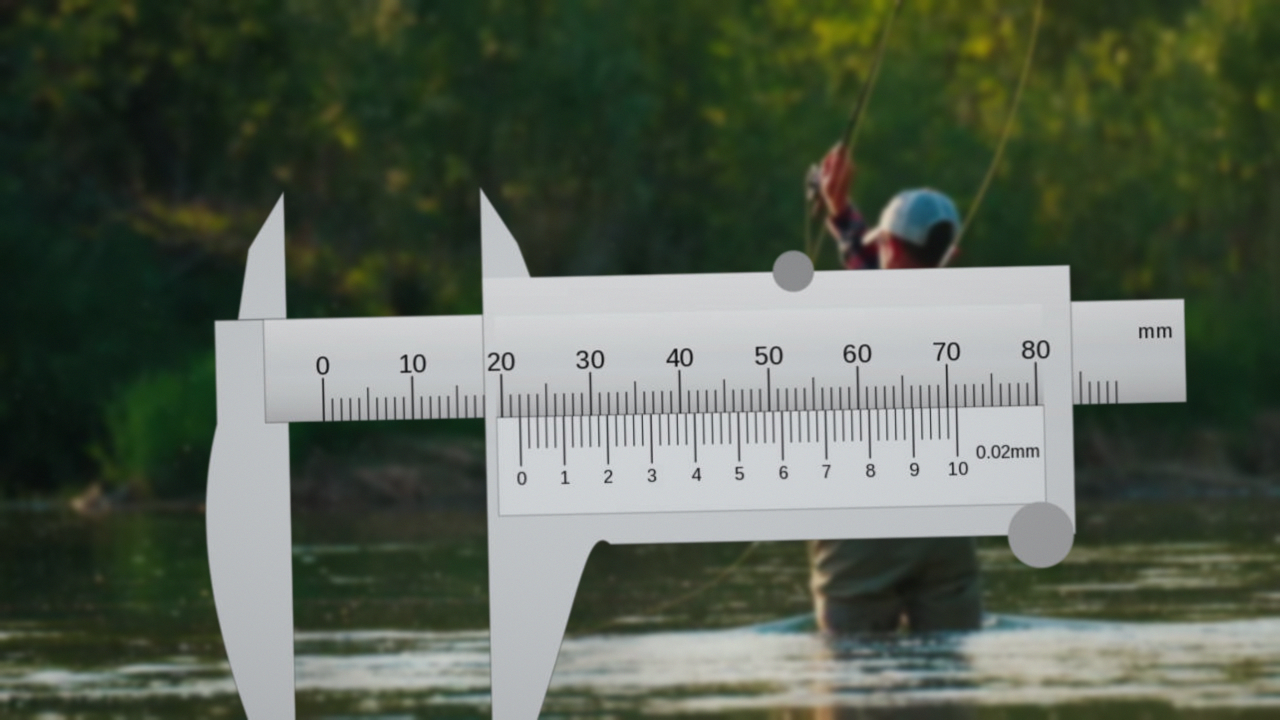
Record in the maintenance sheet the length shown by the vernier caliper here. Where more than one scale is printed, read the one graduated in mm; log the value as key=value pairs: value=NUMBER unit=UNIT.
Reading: value=22.0 unit=mm
